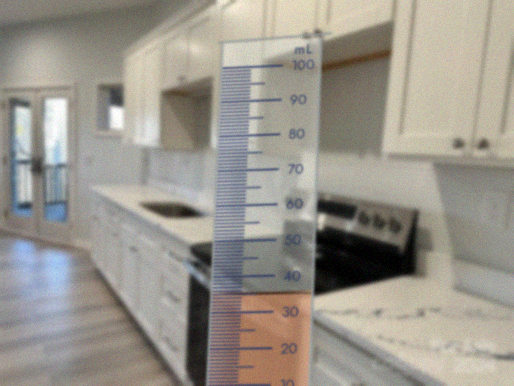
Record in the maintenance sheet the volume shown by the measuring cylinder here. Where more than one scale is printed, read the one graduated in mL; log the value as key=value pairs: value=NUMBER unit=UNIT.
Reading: value=35 unit=mL
